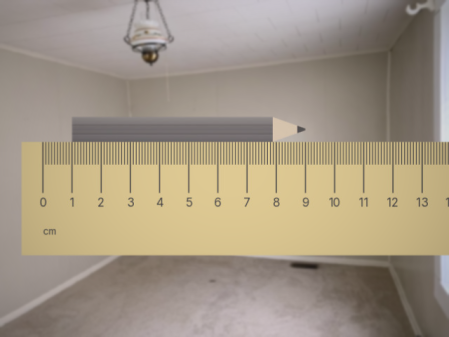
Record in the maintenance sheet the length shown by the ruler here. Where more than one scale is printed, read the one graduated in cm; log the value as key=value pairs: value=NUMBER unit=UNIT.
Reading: value=8 unit=cm
